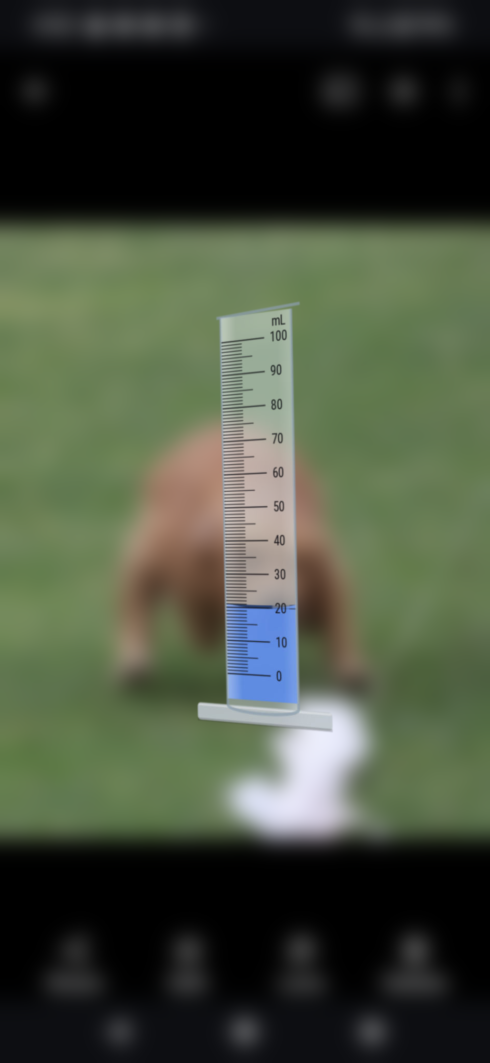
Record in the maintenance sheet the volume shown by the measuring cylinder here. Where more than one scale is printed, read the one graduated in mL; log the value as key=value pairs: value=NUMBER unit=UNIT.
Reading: value=20 unit=mL
